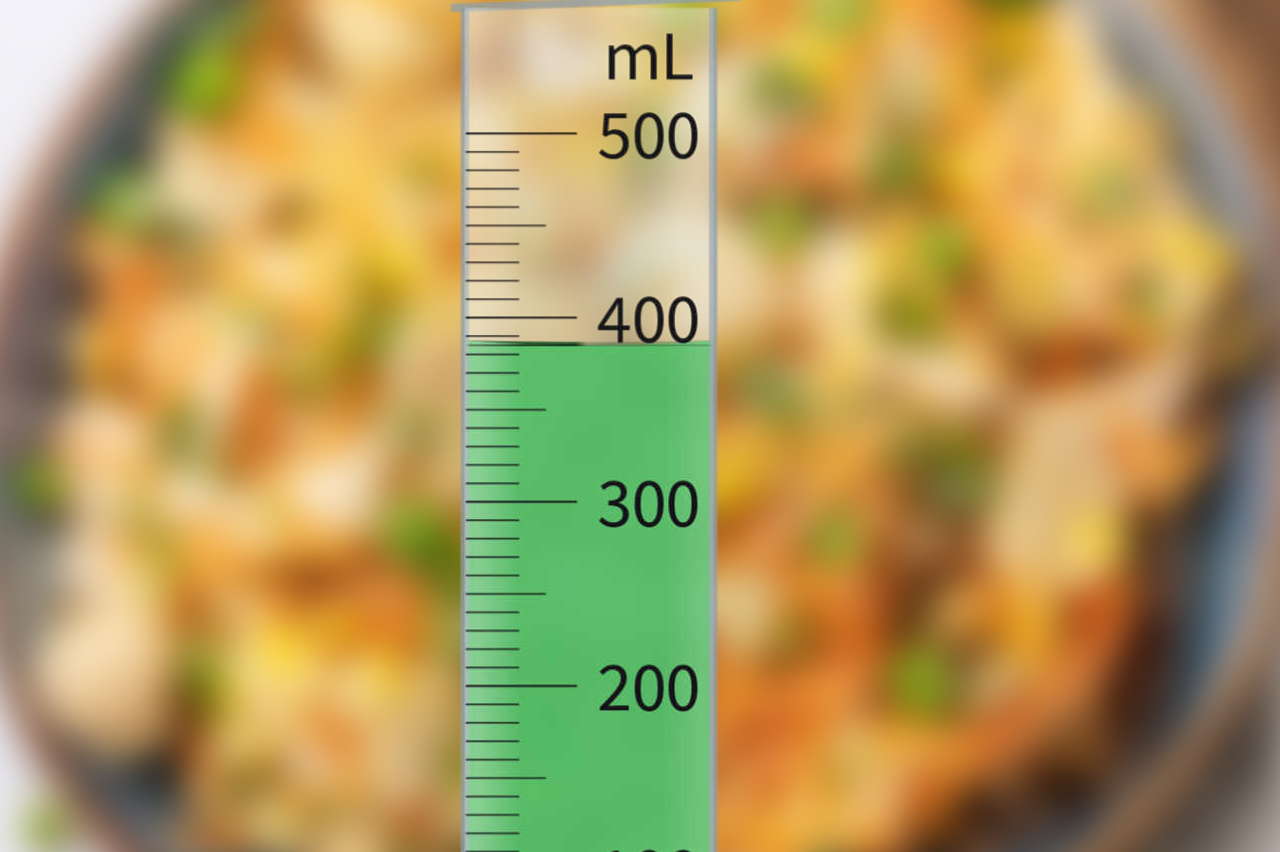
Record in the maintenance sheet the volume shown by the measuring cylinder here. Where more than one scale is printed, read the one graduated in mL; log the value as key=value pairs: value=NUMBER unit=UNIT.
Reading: value=385 unit=mL
